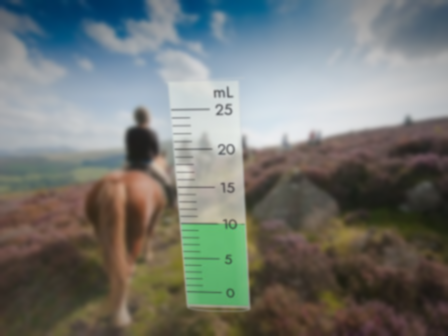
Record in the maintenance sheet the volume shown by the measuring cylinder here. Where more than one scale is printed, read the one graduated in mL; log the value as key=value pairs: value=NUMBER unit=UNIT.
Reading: value=10 unit=mL
